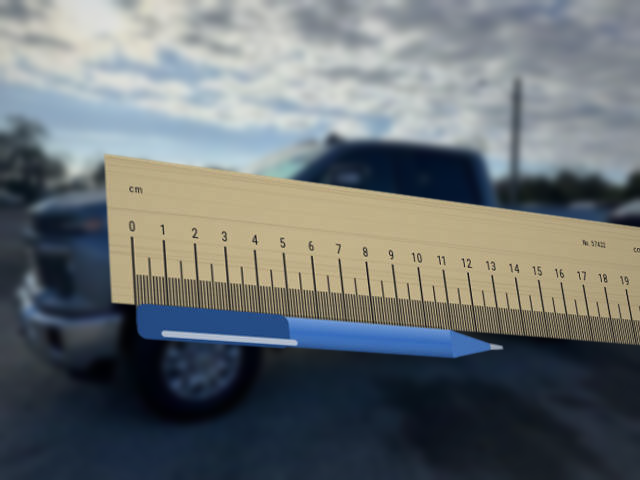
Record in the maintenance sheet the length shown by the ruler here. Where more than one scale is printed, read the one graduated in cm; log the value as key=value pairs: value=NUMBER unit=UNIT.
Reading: value=13 unit=cm
